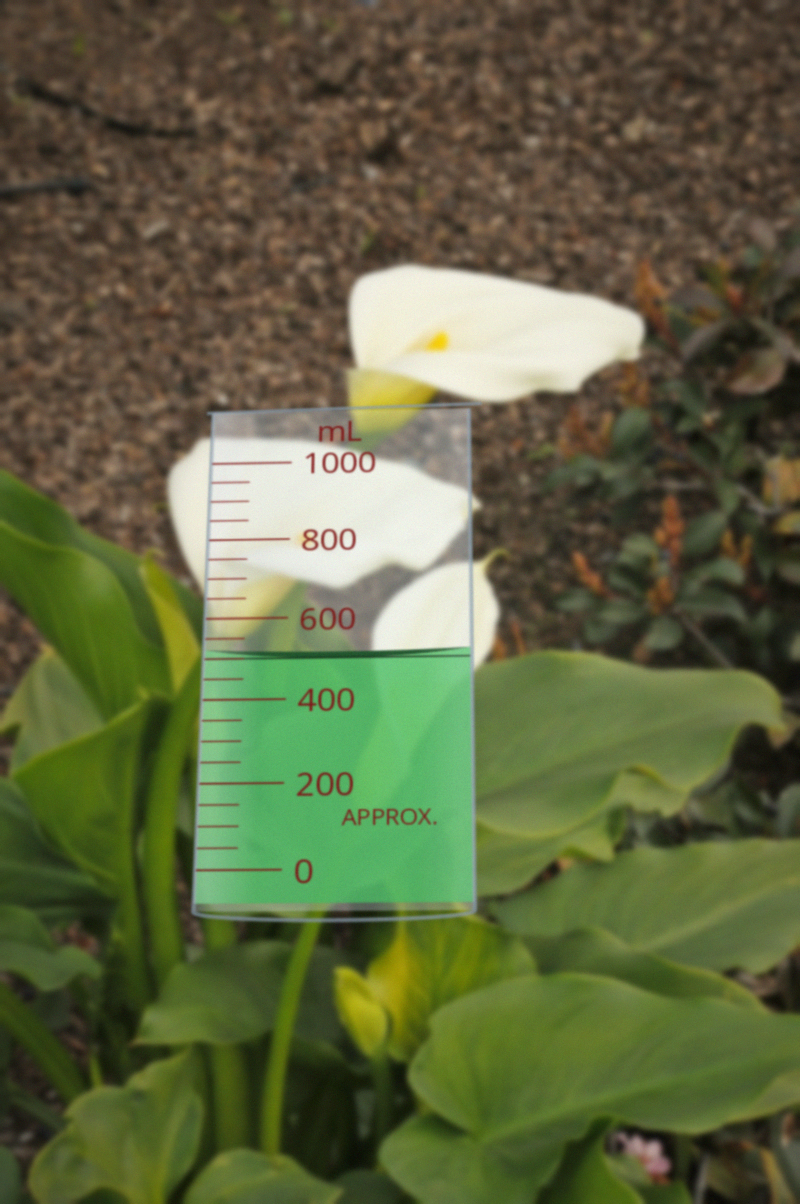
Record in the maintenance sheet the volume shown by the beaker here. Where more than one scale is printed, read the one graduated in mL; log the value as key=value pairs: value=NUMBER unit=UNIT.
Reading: value=500 unit=mL
